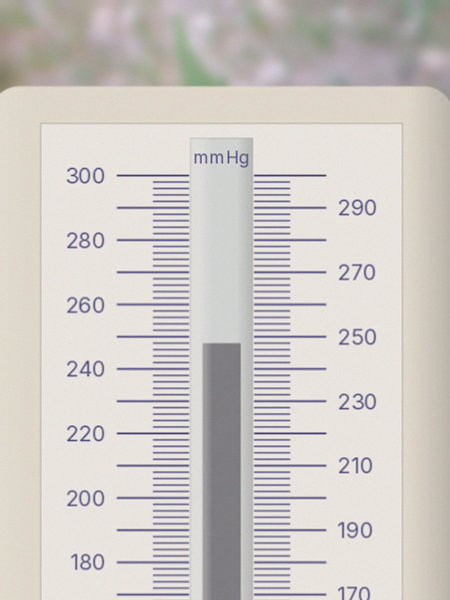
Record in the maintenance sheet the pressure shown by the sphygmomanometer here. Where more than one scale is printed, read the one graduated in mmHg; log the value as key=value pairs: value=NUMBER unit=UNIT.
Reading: value=248 unit=mmHg
